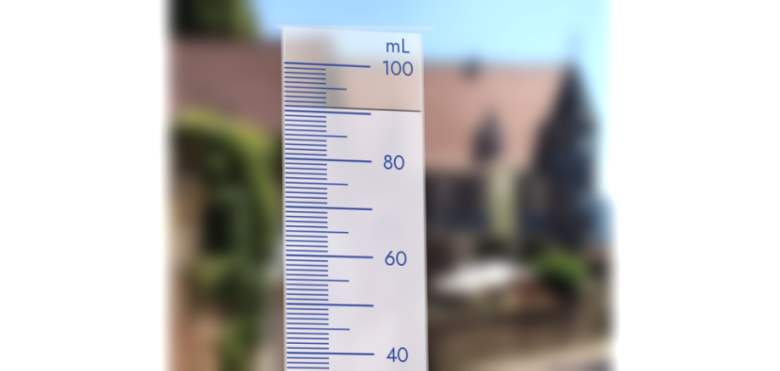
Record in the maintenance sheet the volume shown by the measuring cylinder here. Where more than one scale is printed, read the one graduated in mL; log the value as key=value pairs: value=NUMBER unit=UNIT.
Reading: value=91 unit=mL
